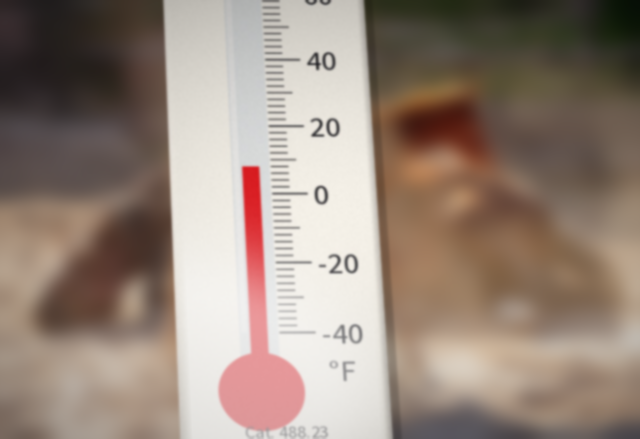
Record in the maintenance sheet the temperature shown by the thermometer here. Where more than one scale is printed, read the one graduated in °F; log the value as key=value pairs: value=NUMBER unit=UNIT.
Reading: value=8 unit=°F
